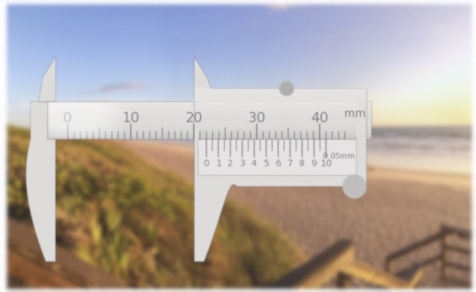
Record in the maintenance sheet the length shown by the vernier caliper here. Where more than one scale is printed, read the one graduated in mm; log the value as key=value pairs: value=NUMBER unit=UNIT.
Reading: value=22.0 unit=mm
